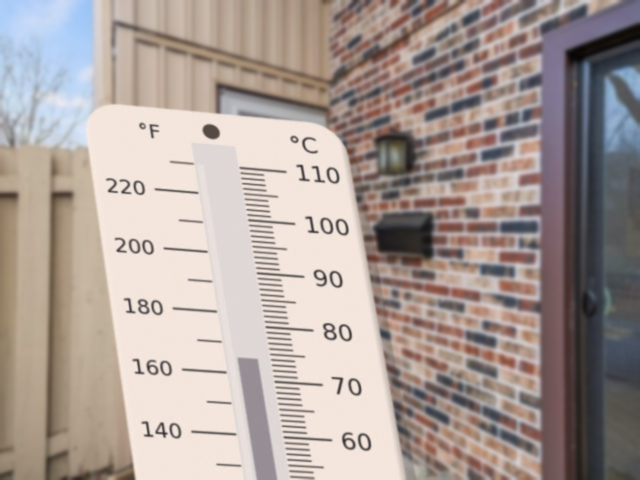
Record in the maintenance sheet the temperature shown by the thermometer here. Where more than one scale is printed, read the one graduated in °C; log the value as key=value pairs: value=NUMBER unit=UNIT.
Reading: value=74 unit=°C
